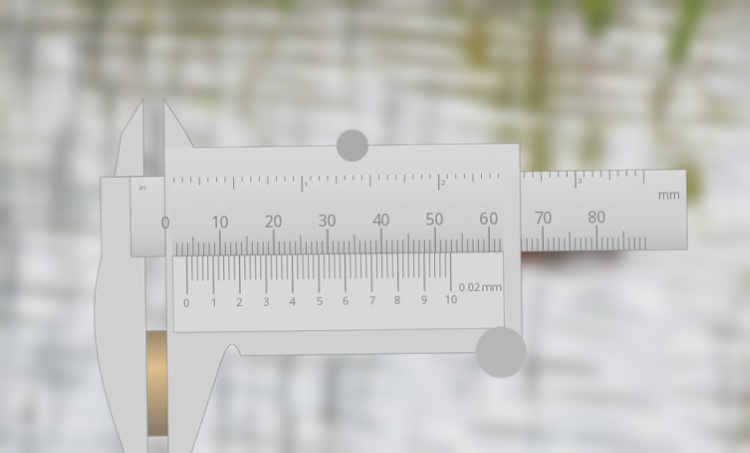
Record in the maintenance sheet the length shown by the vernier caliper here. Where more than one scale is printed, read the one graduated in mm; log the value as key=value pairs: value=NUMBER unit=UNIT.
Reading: value=3.8 unit=mm
